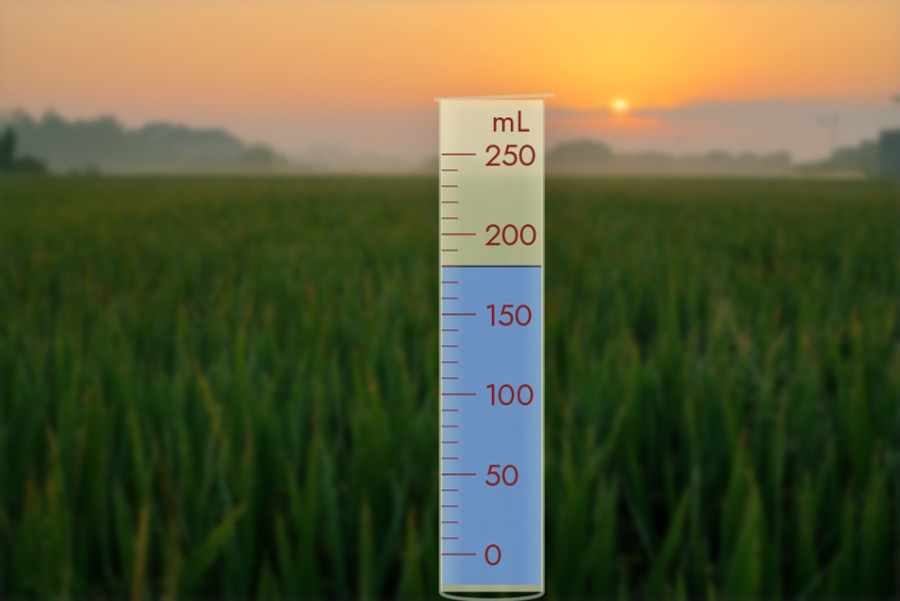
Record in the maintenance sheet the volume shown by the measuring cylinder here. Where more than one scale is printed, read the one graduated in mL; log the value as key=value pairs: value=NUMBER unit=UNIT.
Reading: value=180 unit=mL
